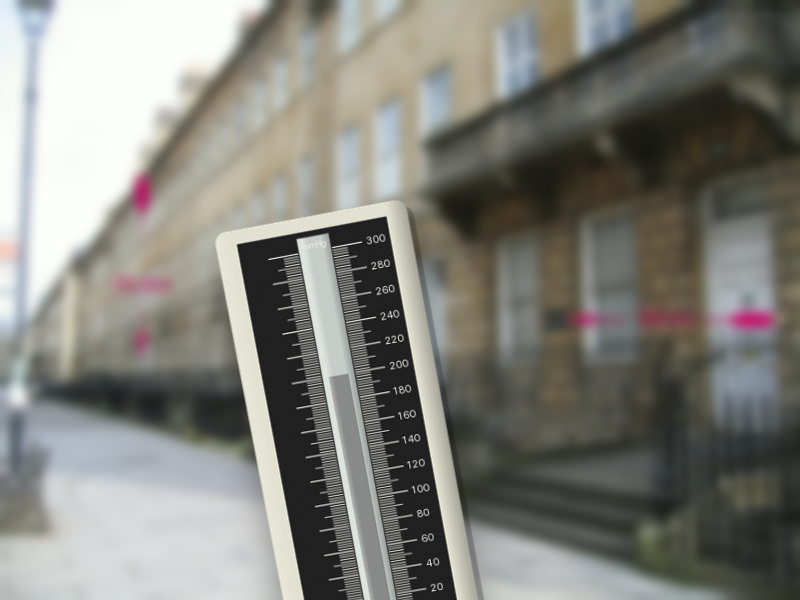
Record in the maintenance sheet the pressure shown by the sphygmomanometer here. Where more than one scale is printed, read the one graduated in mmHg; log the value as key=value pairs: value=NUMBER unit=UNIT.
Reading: value=200 unit=mmHg
